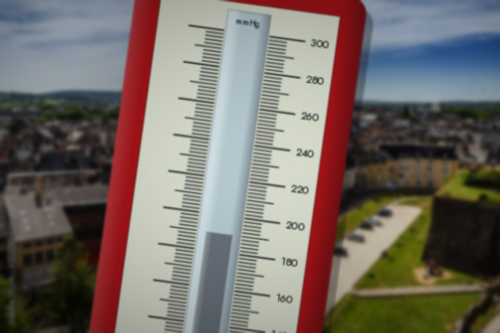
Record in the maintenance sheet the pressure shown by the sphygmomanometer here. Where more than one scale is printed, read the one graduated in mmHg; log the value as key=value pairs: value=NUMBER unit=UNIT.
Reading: value=190 unit=mmHg
